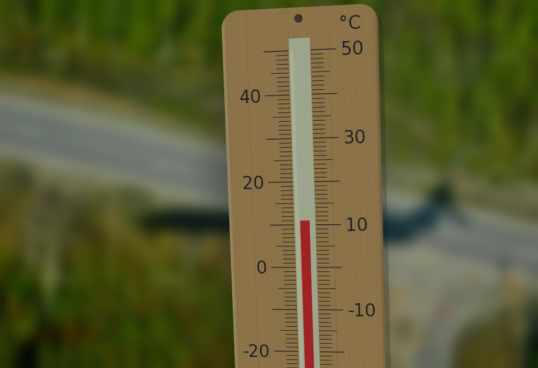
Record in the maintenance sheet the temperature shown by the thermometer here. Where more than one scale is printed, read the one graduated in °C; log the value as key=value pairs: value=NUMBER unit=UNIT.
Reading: value=11 unit=°C
